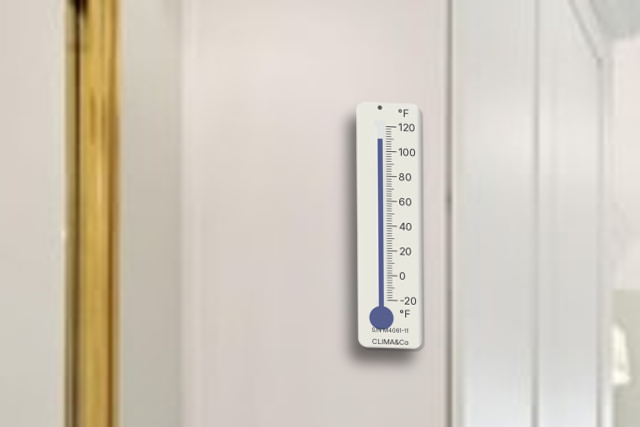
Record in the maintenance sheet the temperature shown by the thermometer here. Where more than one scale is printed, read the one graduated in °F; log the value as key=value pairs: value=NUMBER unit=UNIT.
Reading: value=110 unit=°F
